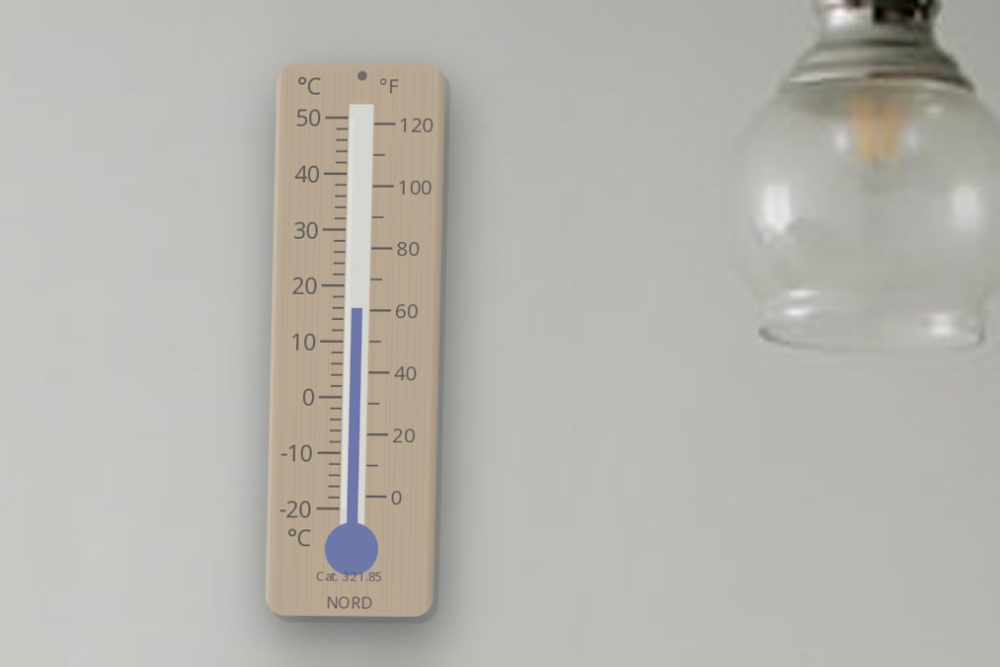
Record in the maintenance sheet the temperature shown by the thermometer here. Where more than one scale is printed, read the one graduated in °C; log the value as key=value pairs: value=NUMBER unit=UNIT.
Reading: value=16 unit=°C
